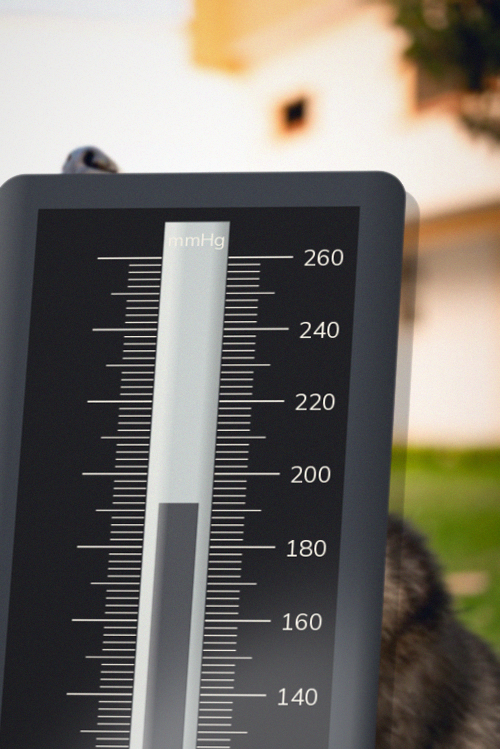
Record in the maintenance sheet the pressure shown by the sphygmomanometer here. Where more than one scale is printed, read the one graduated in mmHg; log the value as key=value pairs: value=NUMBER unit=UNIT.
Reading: value=192 unit=mmHg
